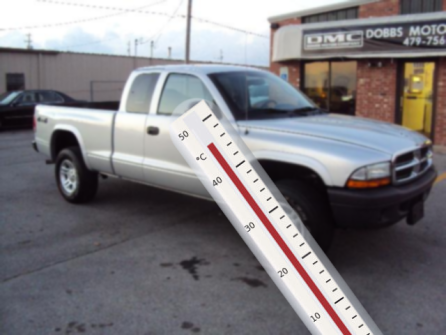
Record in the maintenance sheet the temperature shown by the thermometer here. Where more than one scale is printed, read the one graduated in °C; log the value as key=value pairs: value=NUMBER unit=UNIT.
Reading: value=46 unit=°C
